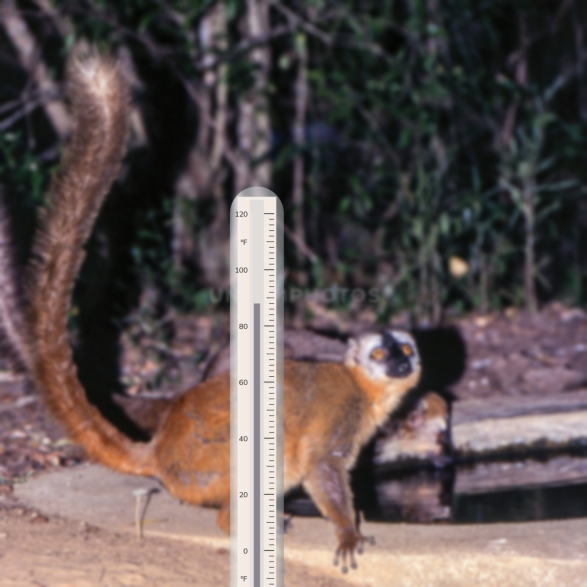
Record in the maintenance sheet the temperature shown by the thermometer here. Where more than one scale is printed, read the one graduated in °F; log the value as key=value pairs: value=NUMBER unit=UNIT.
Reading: value=88 unit=°F
